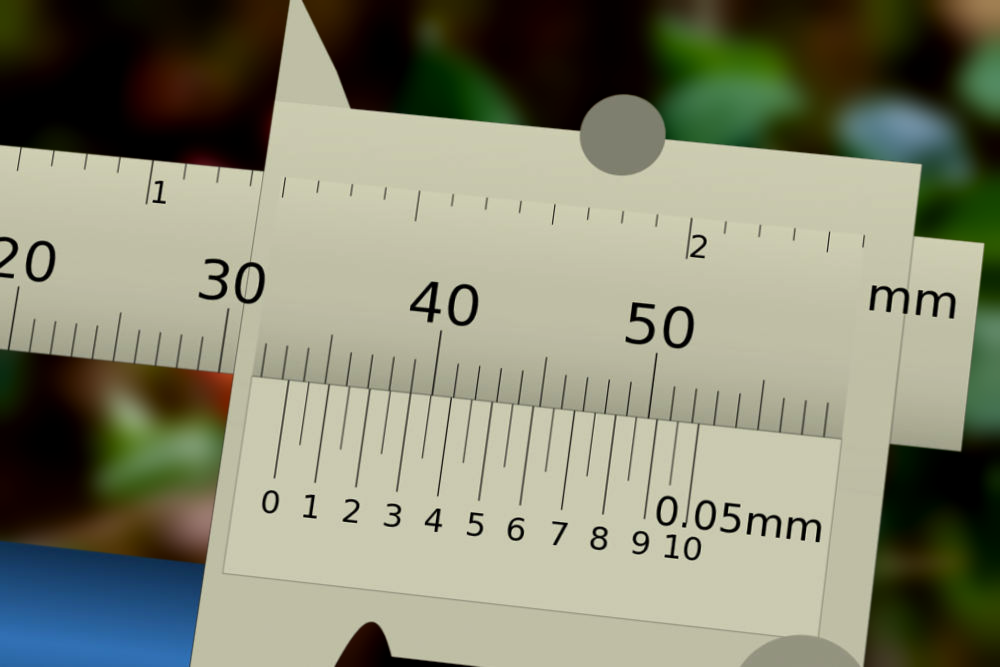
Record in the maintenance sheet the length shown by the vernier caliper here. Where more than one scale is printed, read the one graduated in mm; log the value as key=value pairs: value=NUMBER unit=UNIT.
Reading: value=33.3 unit=mm
